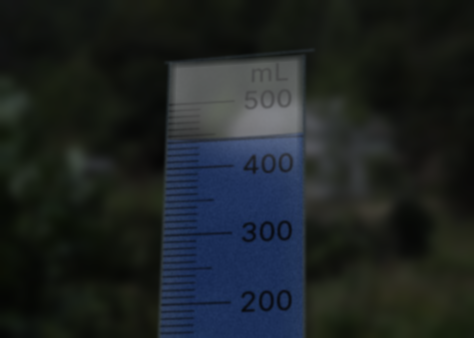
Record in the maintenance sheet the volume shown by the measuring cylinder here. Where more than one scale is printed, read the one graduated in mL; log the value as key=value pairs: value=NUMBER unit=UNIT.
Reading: value=440 unit=mL
